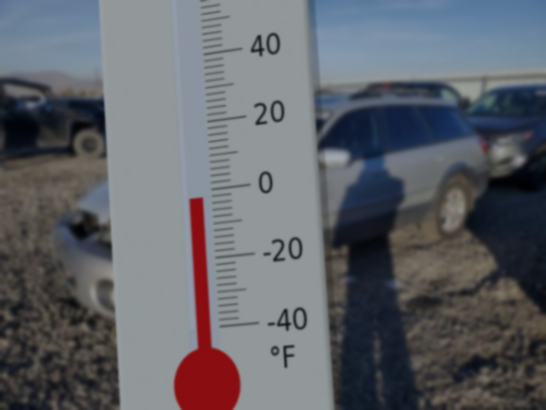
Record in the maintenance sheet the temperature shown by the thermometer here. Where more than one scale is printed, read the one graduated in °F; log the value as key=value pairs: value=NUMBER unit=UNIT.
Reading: value=-2 unit=°F
